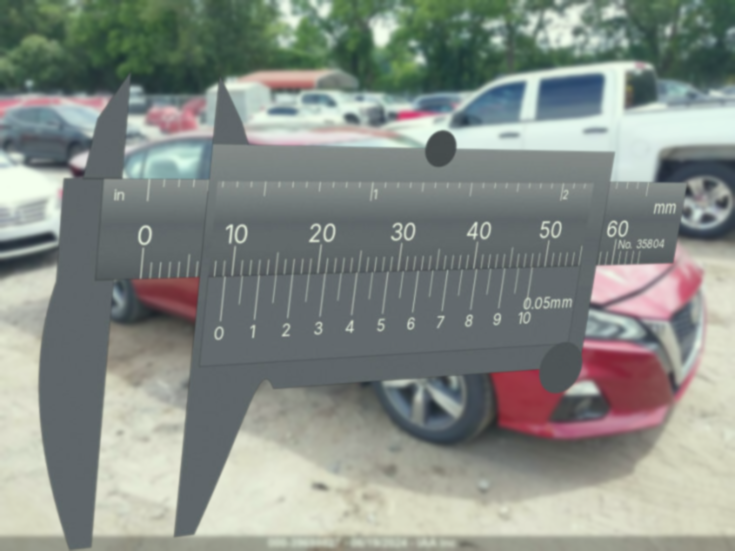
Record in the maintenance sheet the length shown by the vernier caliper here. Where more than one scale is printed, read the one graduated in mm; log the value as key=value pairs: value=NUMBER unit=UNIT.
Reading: value=9.2 unit=mm
